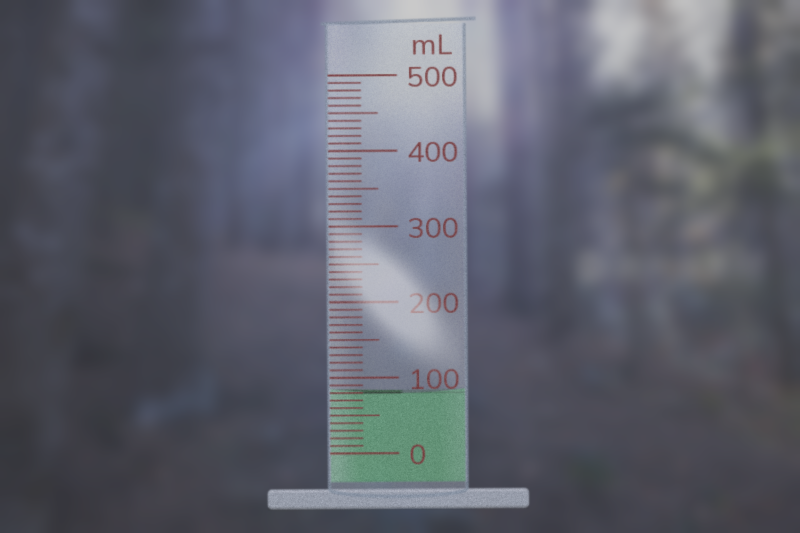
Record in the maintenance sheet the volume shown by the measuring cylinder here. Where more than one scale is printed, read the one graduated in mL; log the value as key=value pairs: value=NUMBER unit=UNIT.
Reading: value=80 unit=mL
